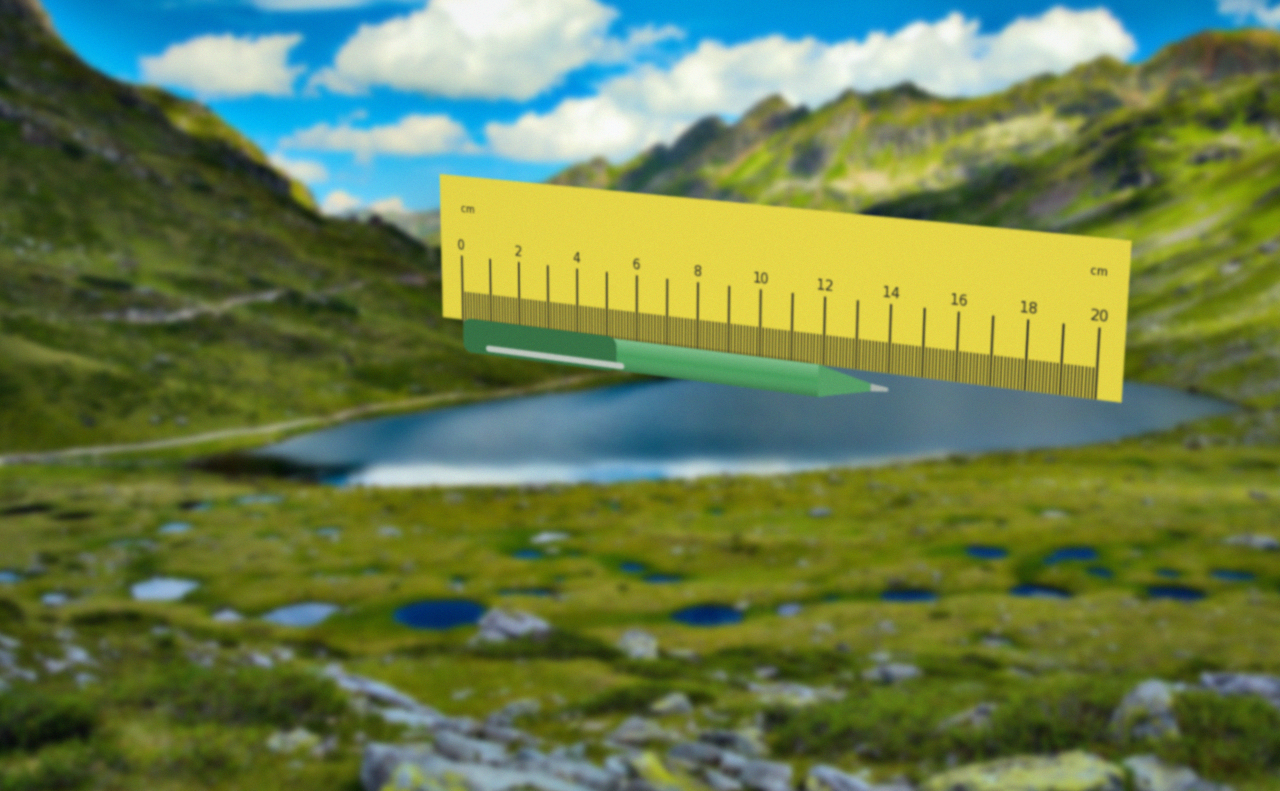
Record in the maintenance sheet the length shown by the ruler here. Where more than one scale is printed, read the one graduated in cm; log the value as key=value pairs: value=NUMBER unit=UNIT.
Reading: value=14 unit=cm
